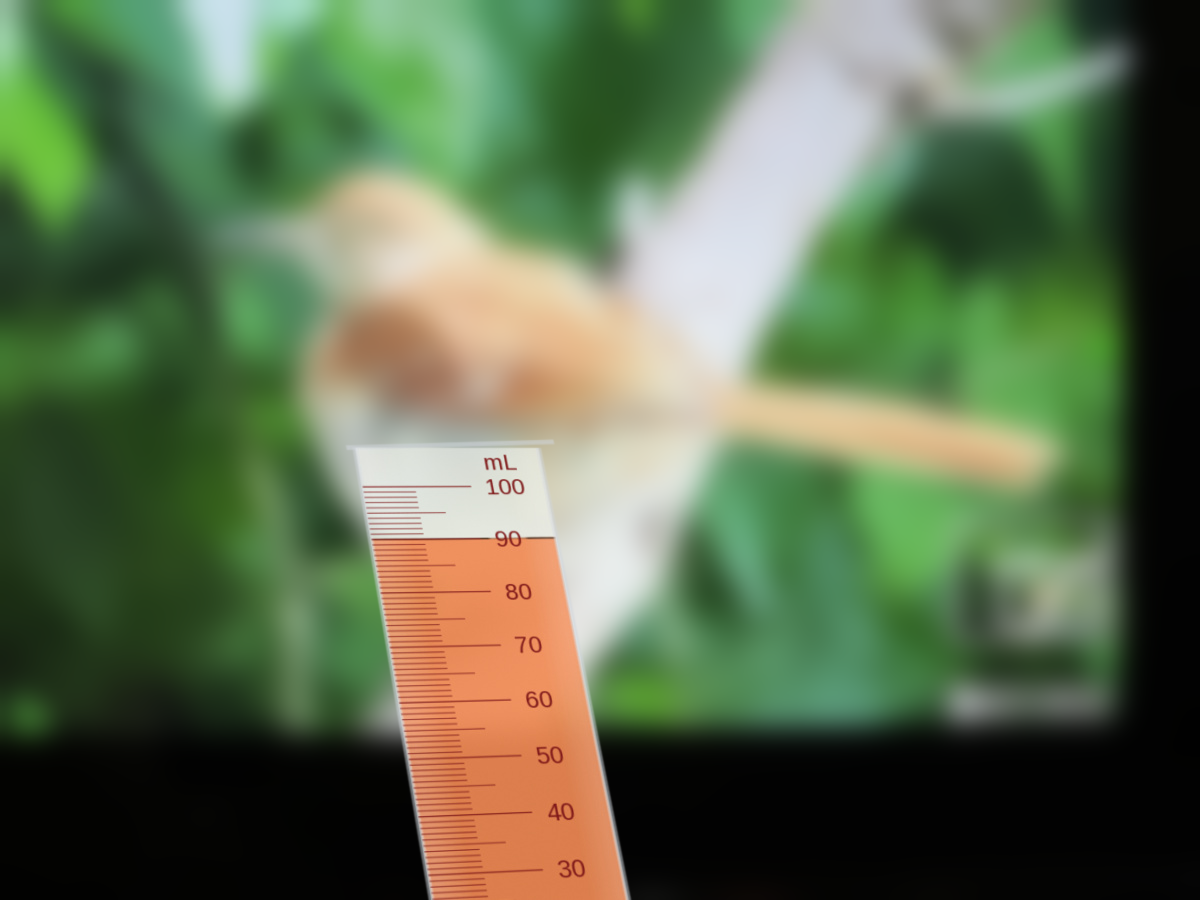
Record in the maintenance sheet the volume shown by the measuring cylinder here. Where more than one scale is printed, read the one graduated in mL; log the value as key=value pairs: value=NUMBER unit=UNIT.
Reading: value=90 unit=mL
